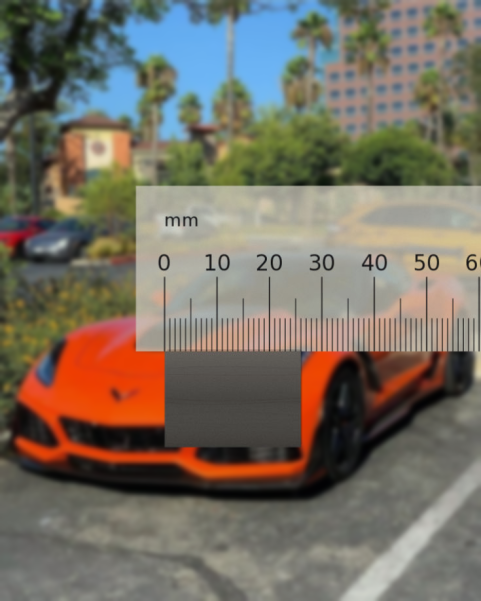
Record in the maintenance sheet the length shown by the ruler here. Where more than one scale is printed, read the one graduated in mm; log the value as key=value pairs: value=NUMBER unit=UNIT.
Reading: value=26 unit=mm
